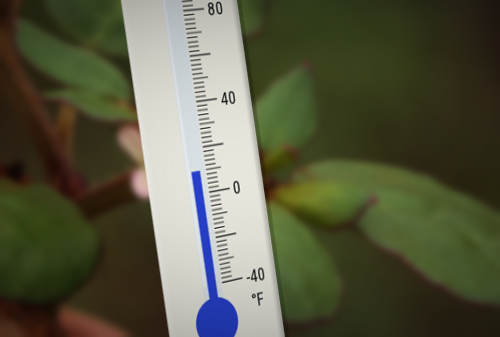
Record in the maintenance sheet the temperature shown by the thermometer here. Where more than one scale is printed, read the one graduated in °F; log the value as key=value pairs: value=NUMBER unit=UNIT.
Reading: value=10 unit=°F
